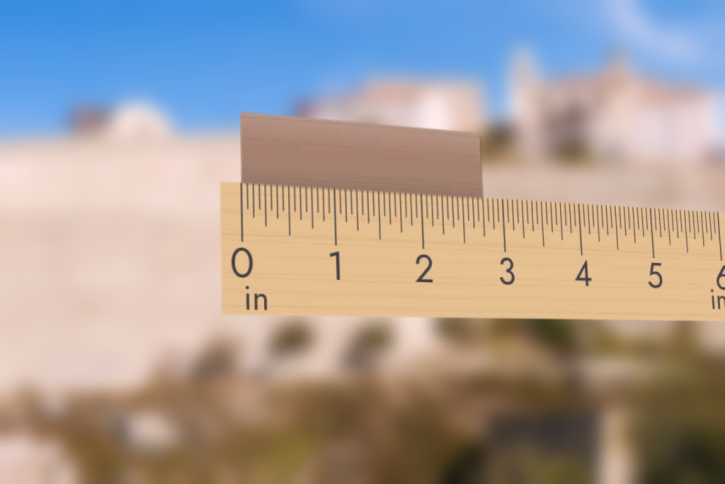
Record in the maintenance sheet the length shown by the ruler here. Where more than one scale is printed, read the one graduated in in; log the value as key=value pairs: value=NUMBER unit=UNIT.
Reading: value=2.75 unit=in
